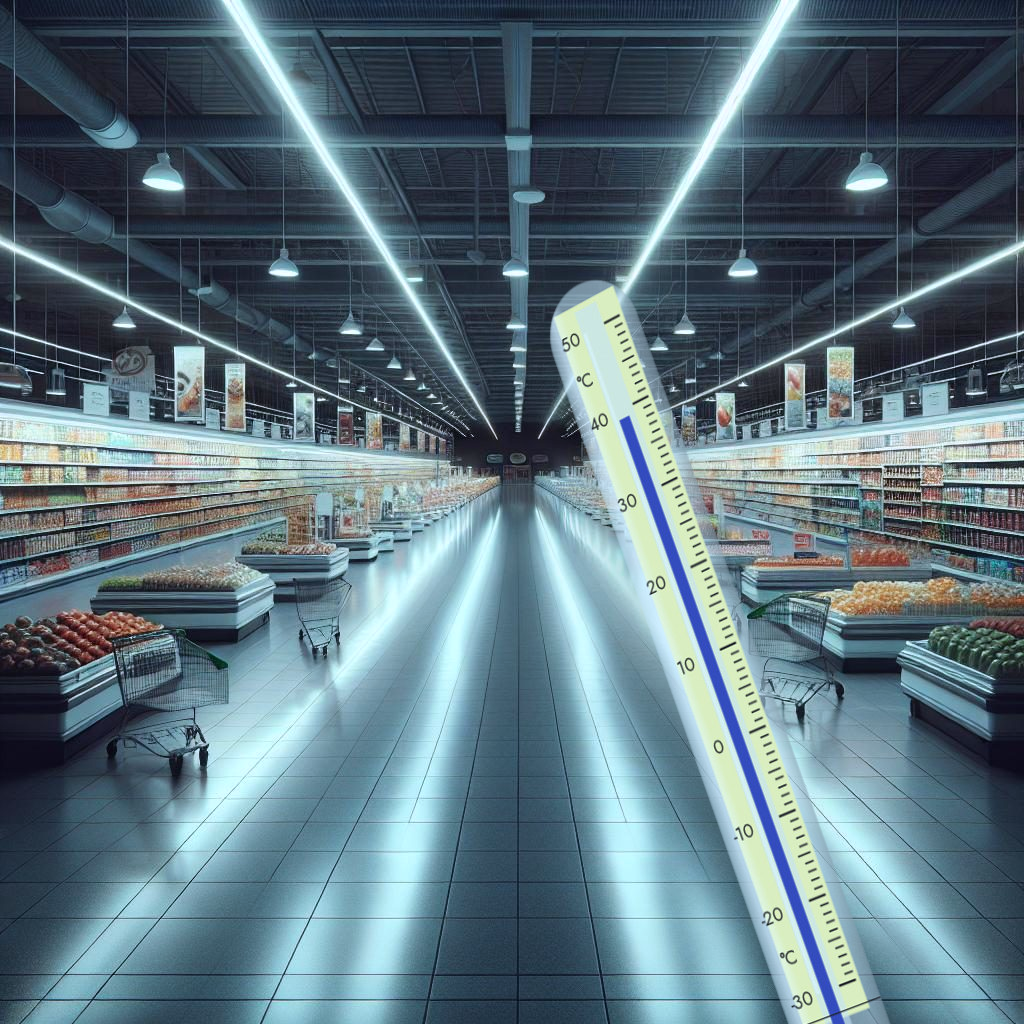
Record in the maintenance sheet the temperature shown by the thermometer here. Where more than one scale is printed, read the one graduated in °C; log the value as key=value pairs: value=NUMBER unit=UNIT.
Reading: value=39 unit=°C
